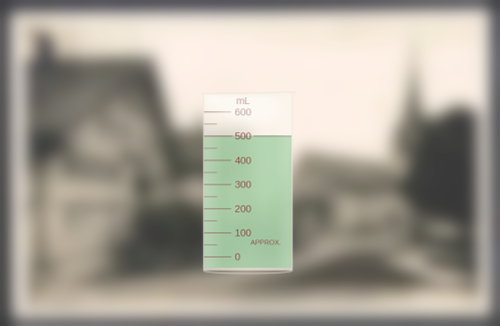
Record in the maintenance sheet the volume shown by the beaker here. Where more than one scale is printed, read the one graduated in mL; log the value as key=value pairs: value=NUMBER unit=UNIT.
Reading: value=500 unit=mL
